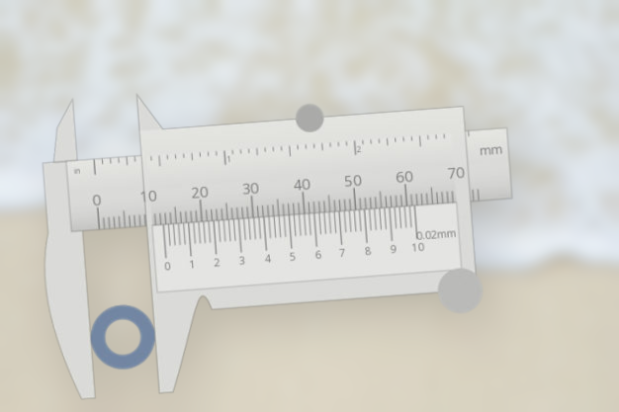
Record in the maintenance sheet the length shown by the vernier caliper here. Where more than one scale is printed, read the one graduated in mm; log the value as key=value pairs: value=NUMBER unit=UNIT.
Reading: value=12.5 unit=mm
